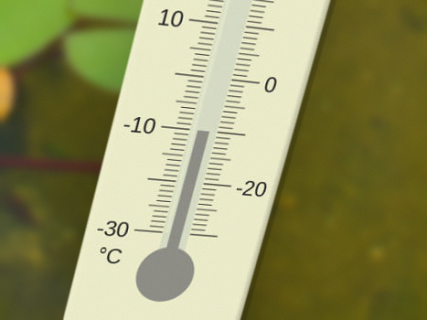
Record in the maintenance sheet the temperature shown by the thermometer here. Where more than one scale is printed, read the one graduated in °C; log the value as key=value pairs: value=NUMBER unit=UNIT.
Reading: value=-10 unit=°C
